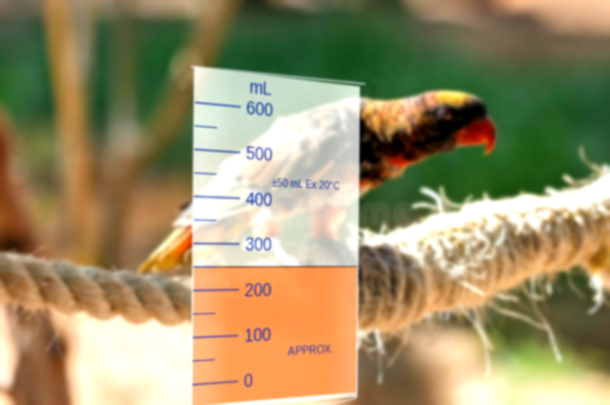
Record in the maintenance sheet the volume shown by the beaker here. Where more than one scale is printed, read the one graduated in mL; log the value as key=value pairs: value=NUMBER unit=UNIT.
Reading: value=250 unit=mL
